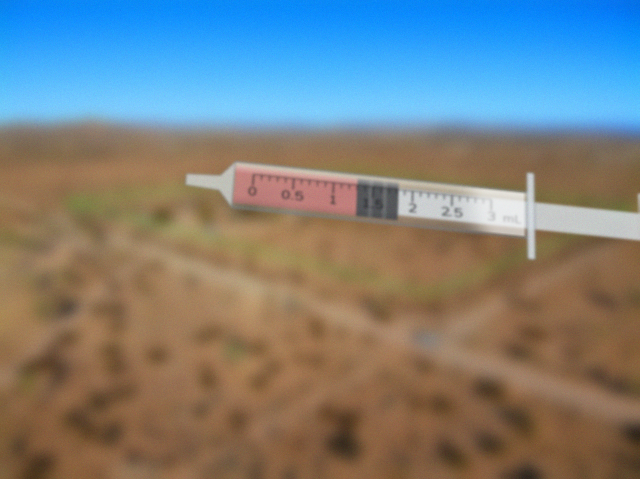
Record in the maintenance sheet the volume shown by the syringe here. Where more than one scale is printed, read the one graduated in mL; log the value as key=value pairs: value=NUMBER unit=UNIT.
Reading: value=1.3 unit=mL
